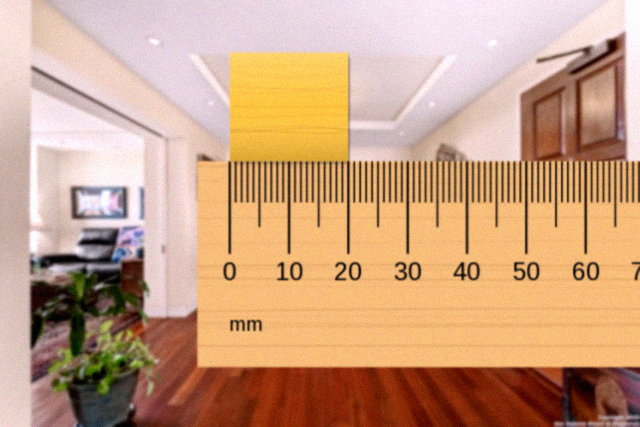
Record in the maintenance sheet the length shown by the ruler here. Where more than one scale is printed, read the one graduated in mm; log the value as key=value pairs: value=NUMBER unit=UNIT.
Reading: value=20 unit=mm
